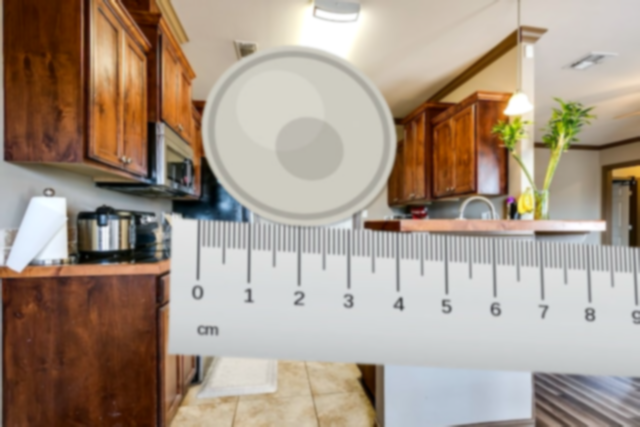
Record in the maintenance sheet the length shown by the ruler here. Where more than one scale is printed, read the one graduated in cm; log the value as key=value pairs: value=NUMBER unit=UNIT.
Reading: value=4 unit=cm
